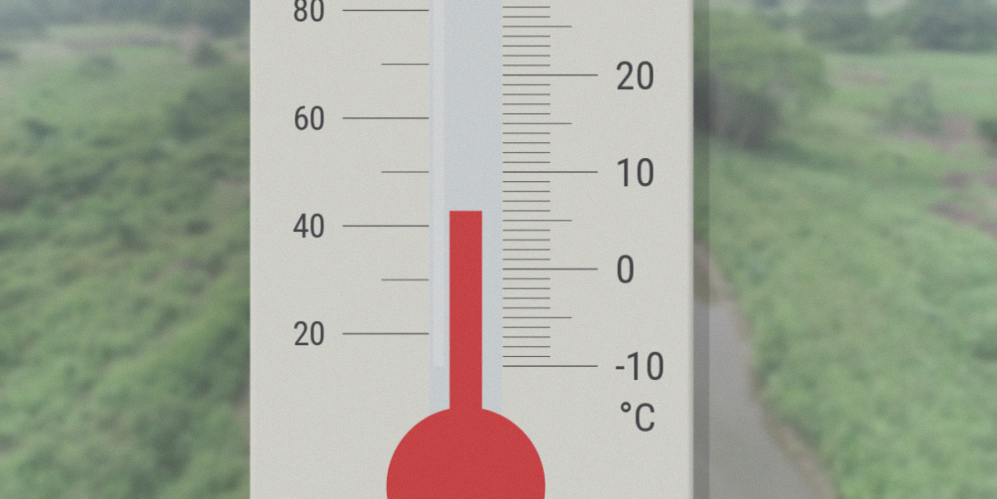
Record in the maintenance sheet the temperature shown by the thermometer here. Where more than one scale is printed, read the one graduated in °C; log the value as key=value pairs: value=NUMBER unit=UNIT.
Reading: value=6 unit=°C
